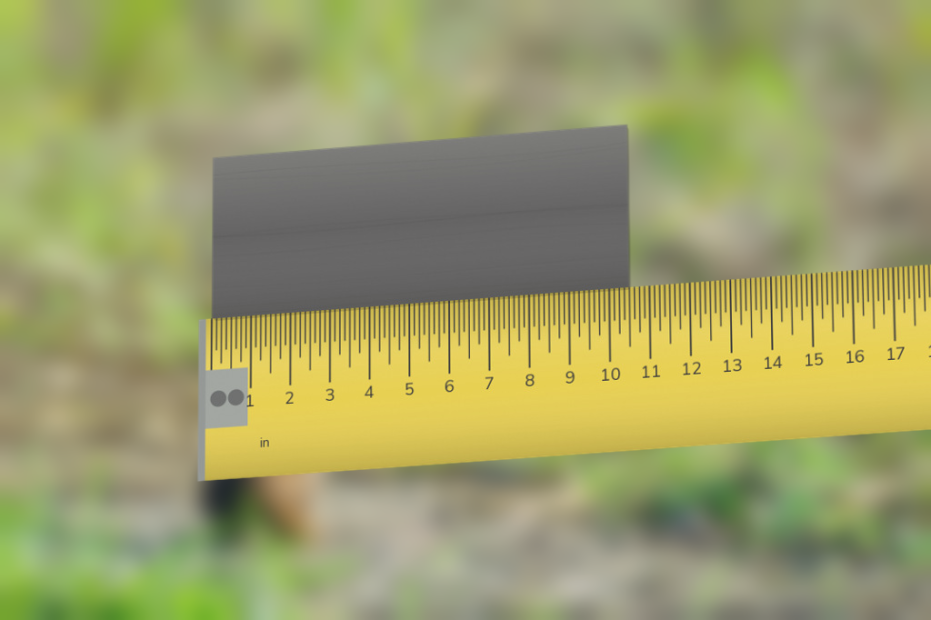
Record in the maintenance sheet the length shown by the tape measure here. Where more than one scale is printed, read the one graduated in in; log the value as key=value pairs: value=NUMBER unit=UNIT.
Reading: value=10.5 unit=in
